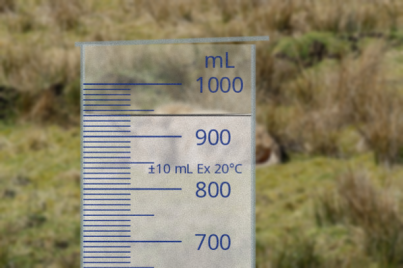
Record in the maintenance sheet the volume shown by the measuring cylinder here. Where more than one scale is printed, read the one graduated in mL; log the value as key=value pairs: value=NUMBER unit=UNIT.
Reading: value=940 unit=mL
